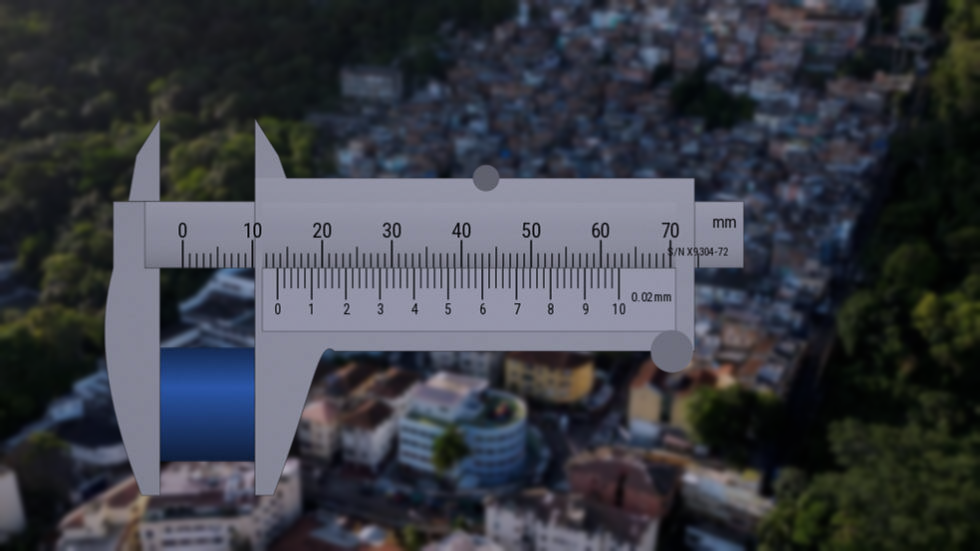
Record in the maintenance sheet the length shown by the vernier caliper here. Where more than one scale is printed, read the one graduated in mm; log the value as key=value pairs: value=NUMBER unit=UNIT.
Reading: value=13.6 unit=mm
